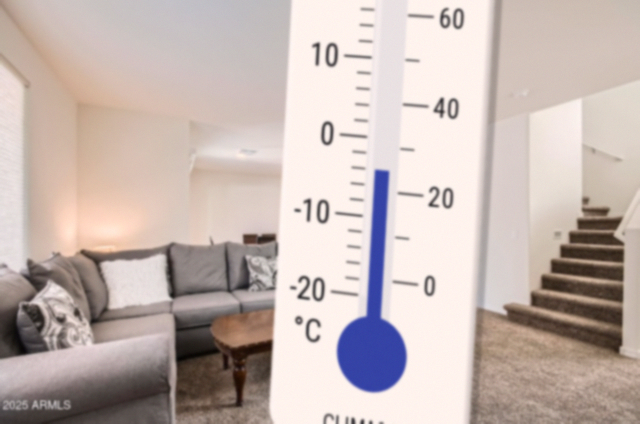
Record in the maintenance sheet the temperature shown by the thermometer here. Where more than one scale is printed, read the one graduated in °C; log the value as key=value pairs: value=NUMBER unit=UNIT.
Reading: value=-4 unit=°C
